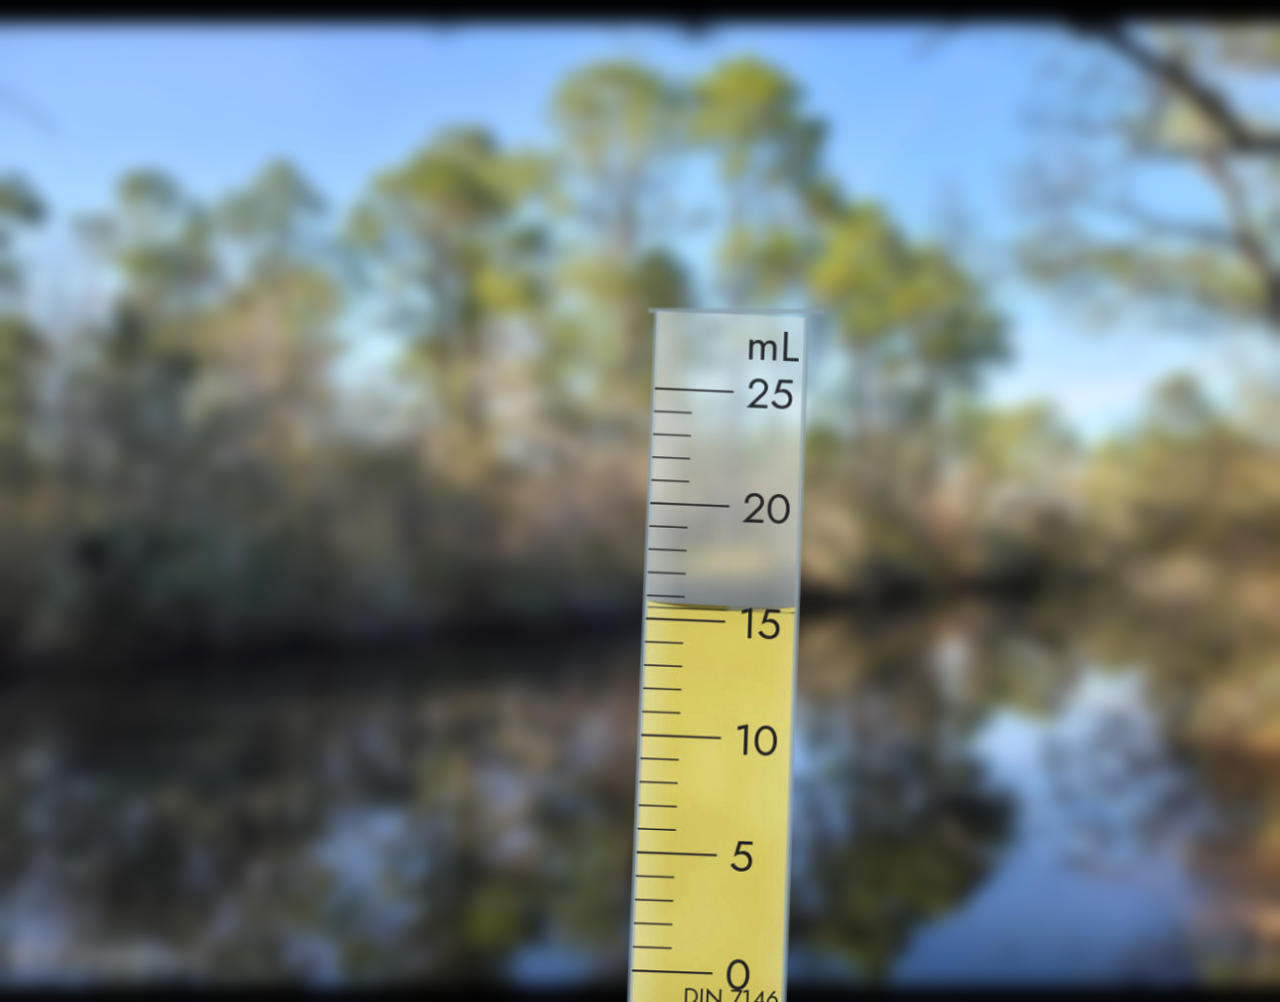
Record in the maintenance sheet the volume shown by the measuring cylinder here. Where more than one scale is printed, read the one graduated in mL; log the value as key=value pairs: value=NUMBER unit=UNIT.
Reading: value=15.5 unit=mL
